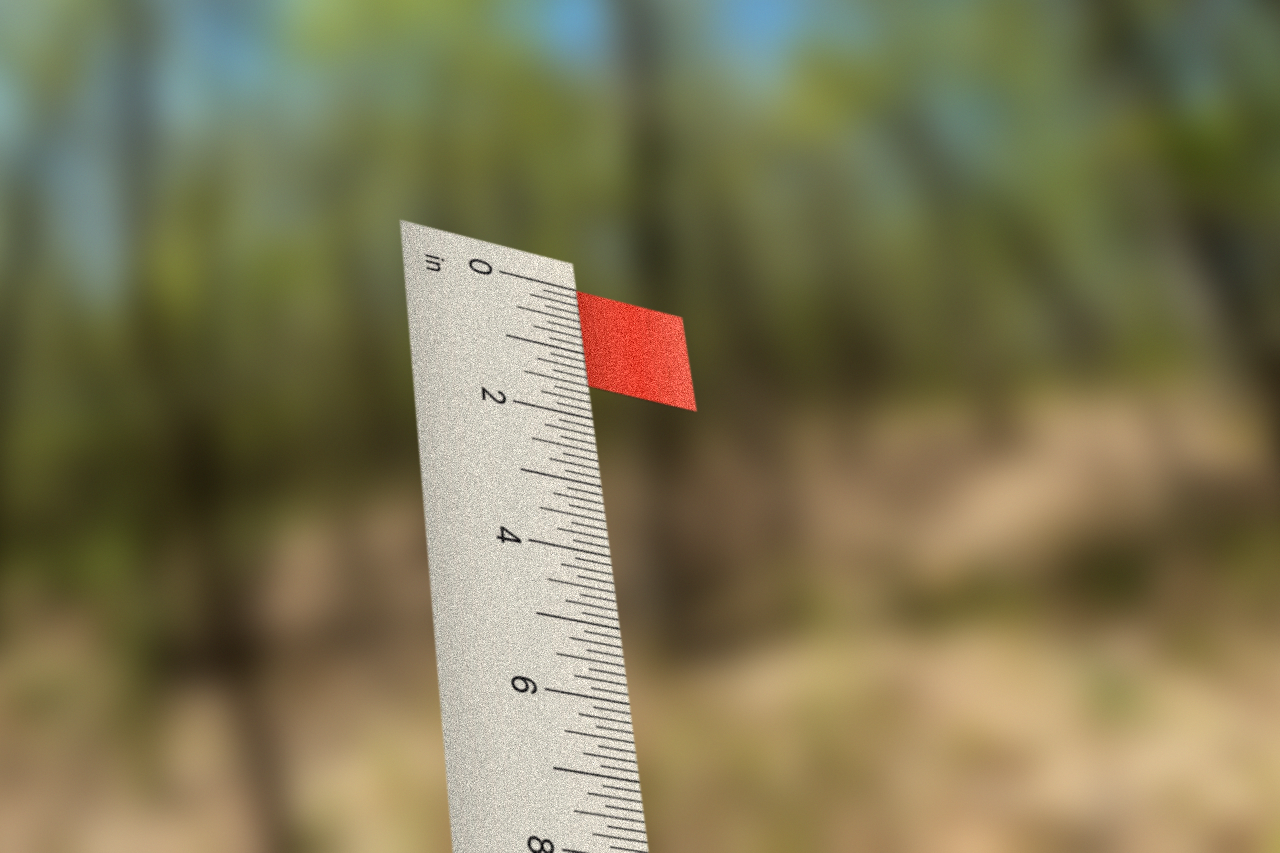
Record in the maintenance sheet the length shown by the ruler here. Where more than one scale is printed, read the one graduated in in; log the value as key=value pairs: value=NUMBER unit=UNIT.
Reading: value=1.5 unit=in
